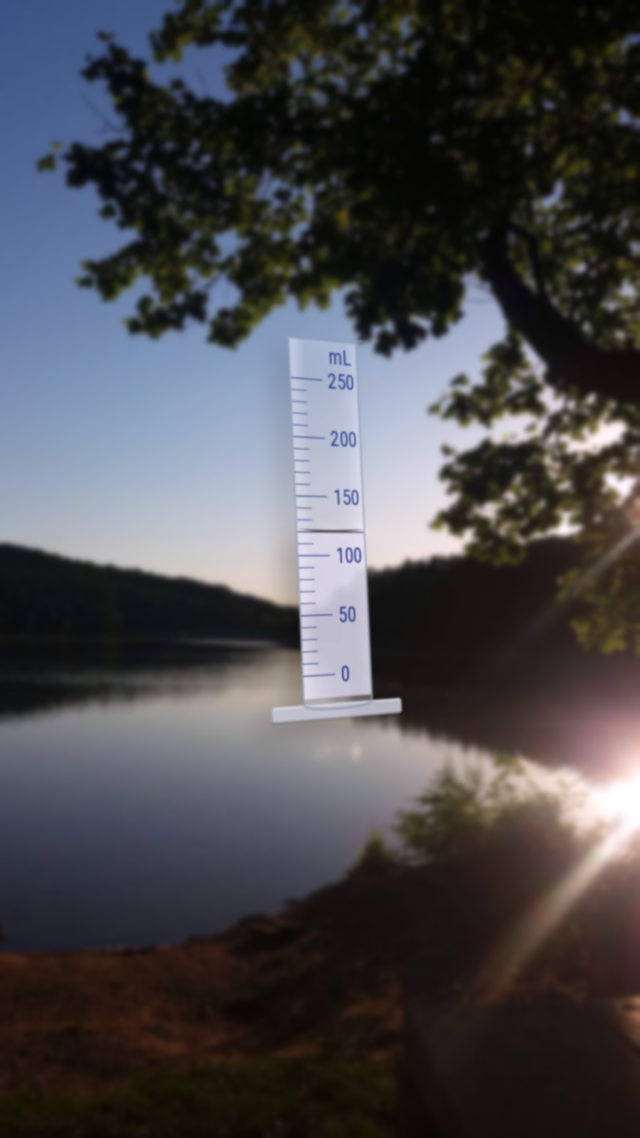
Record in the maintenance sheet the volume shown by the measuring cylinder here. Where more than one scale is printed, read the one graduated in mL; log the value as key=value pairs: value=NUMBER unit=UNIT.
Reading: value=120 unit=mL
